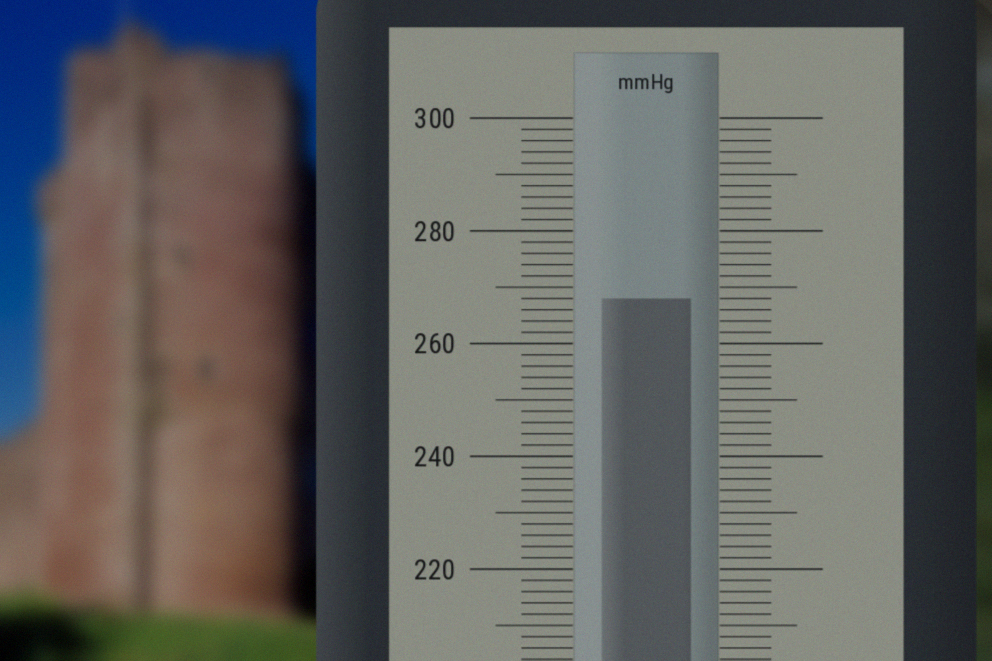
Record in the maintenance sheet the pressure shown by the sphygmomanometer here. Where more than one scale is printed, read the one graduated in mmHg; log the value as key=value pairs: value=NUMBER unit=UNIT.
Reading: value=268 unit=mmHg
